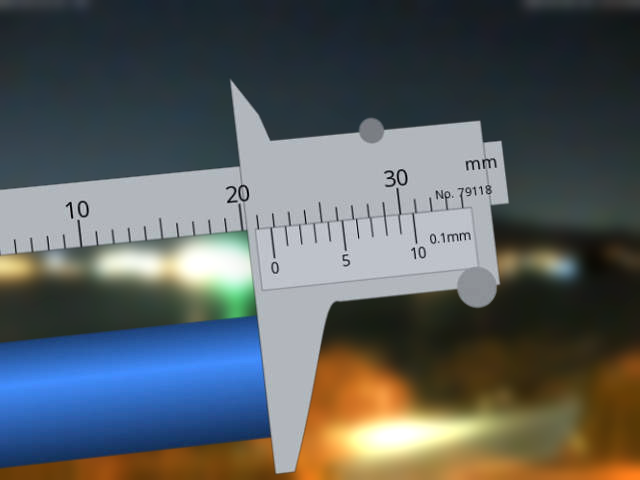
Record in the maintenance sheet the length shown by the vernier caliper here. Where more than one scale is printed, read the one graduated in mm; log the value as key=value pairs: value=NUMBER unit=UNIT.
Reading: value=21.8 unit=mm
